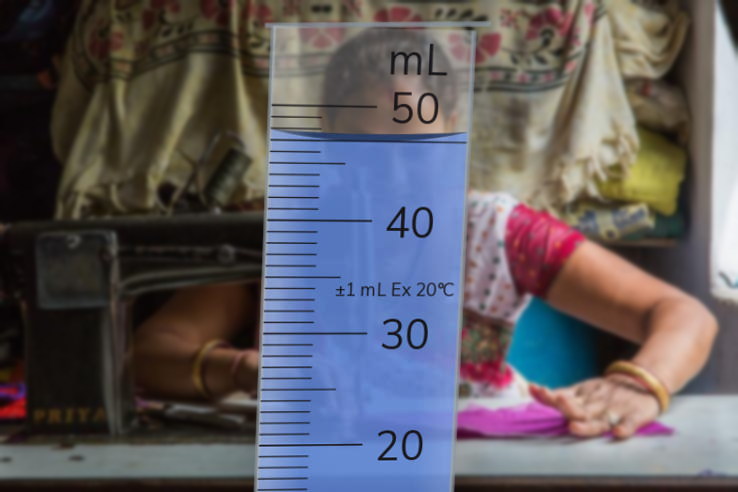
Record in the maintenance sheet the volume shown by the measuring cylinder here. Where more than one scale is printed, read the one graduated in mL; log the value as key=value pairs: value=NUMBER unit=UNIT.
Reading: value=47 unit=mL
